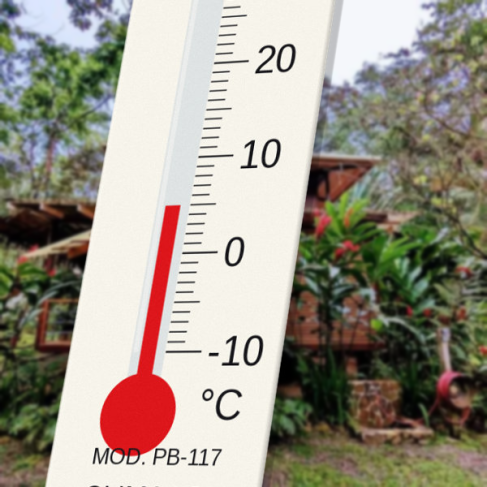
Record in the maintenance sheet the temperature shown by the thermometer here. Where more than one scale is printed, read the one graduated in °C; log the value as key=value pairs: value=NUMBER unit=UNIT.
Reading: value=5 unit=°C
